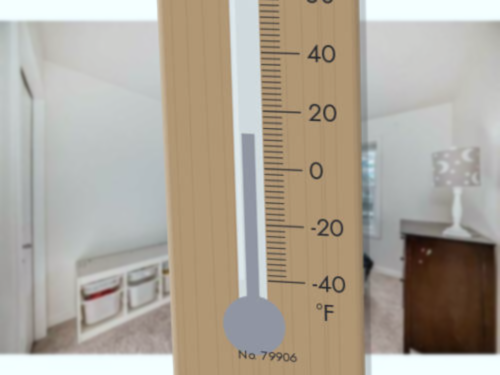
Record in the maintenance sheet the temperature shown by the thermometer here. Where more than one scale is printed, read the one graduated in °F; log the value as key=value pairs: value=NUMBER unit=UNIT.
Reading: value=12 unit=°F
